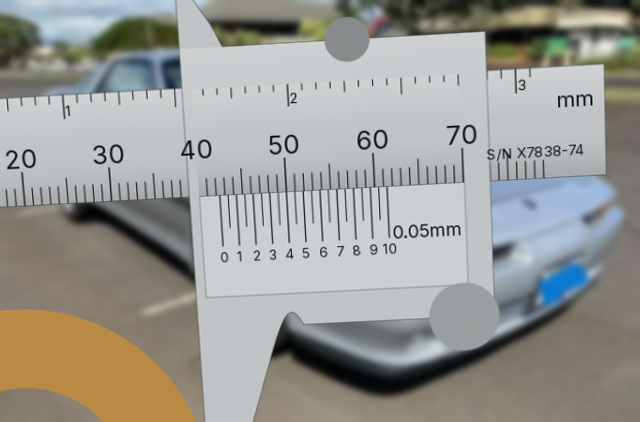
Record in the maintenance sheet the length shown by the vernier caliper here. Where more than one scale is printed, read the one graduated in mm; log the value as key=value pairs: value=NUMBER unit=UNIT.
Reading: value=42.4 unit=mm
